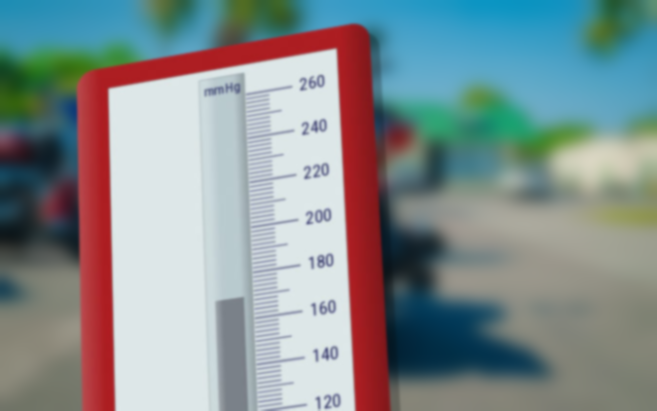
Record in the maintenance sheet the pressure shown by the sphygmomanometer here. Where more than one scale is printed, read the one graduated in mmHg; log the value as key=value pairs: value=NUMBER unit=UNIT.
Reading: value=170 unit=mmHg
